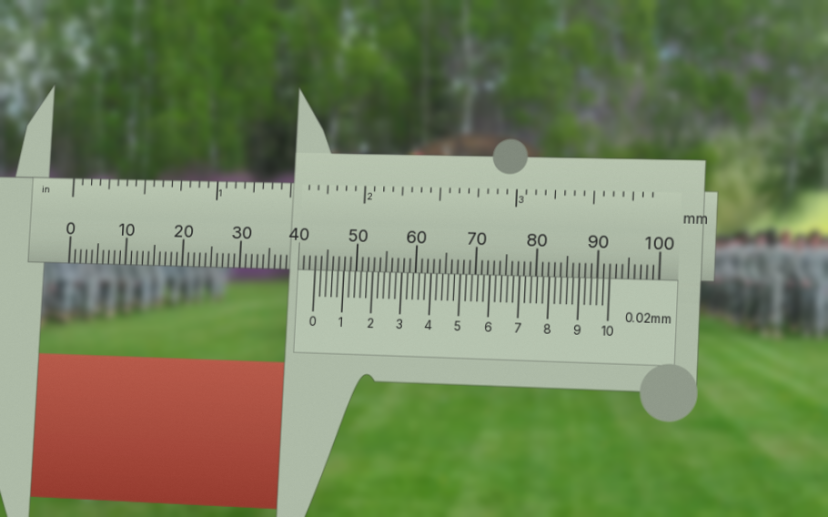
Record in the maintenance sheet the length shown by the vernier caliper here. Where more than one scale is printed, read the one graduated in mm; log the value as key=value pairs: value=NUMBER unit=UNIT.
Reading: value=43.0 unit=mm
